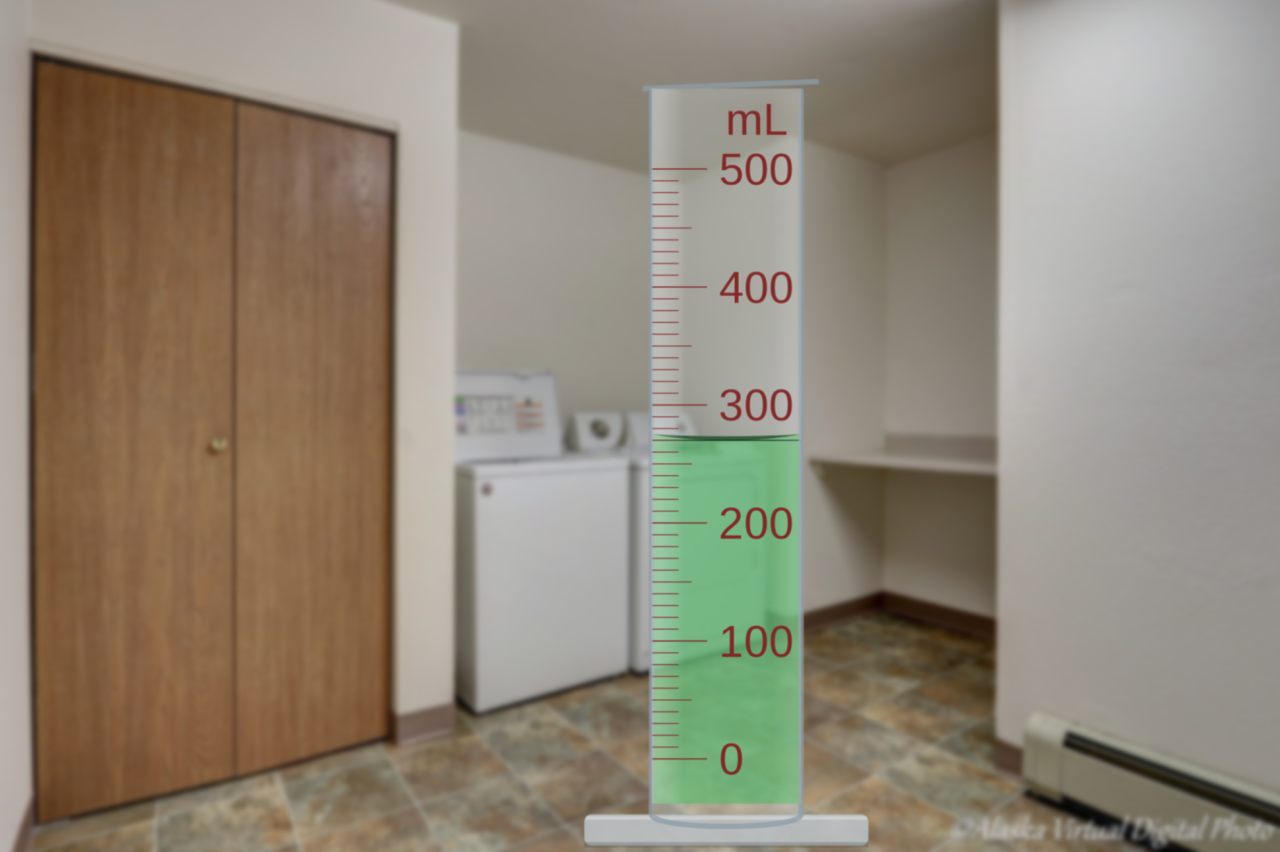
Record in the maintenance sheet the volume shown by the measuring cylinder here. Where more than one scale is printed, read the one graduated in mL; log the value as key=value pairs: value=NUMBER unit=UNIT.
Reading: value=270 unit=mL
